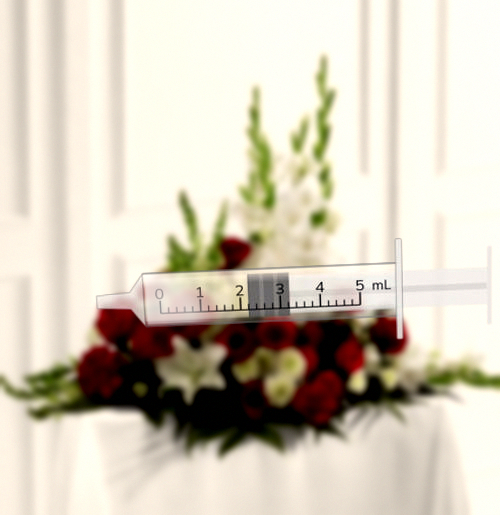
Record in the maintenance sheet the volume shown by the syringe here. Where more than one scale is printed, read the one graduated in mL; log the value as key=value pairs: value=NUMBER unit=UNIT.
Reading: value=2.2 unit=mL
